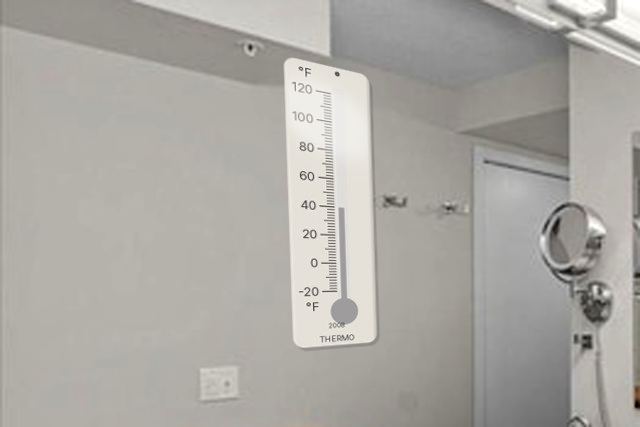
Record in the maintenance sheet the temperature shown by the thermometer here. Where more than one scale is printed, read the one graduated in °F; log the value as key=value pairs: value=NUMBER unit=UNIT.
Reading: value=40 unit=°F
